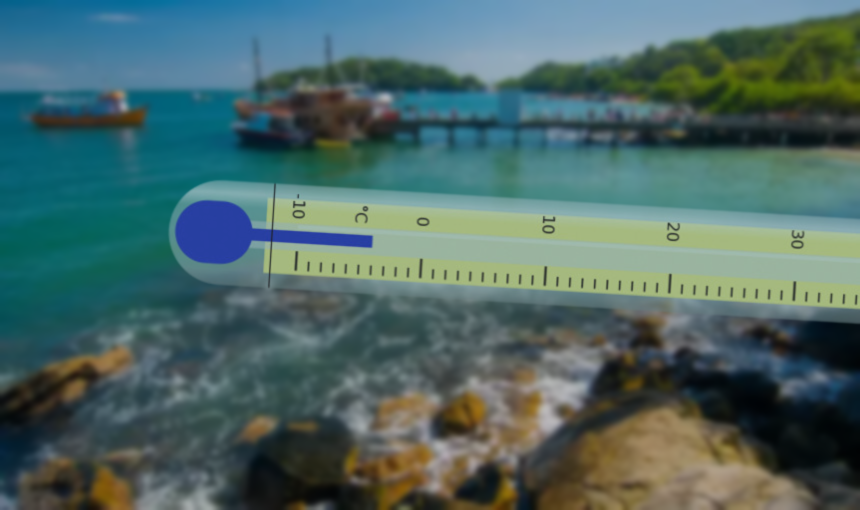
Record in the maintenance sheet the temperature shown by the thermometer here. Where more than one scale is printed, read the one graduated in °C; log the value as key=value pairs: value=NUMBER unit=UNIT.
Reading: value=-4 unit=°C
